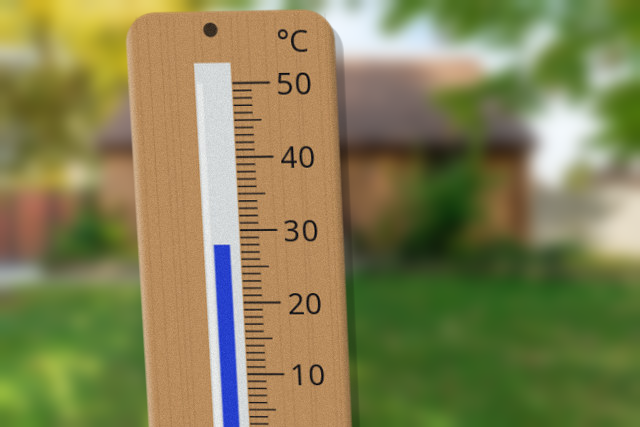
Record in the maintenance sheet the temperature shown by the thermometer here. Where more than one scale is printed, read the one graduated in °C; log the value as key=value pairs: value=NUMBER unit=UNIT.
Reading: value=28 unit=°C
